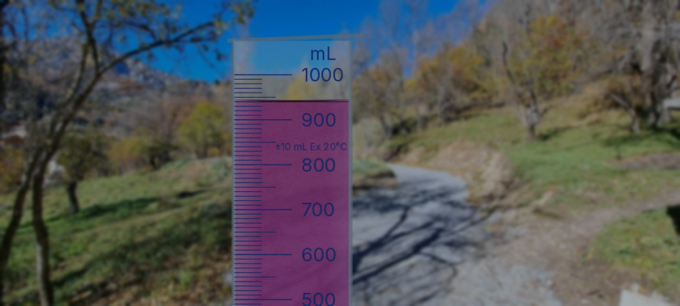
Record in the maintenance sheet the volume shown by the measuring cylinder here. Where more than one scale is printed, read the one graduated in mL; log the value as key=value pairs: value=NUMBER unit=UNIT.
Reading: value=940 unit=mL
